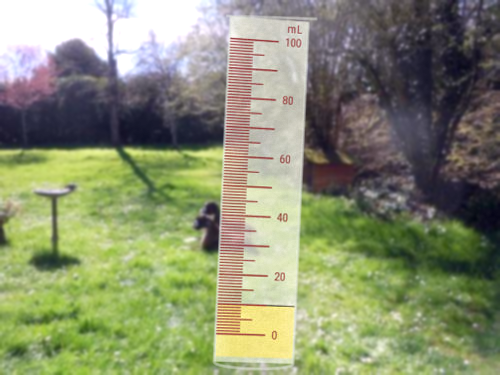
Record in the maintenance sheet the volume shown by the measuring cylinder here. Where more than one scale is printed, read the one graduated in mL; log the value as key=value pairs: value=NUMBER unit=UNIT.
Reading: value=10 unit=mL
